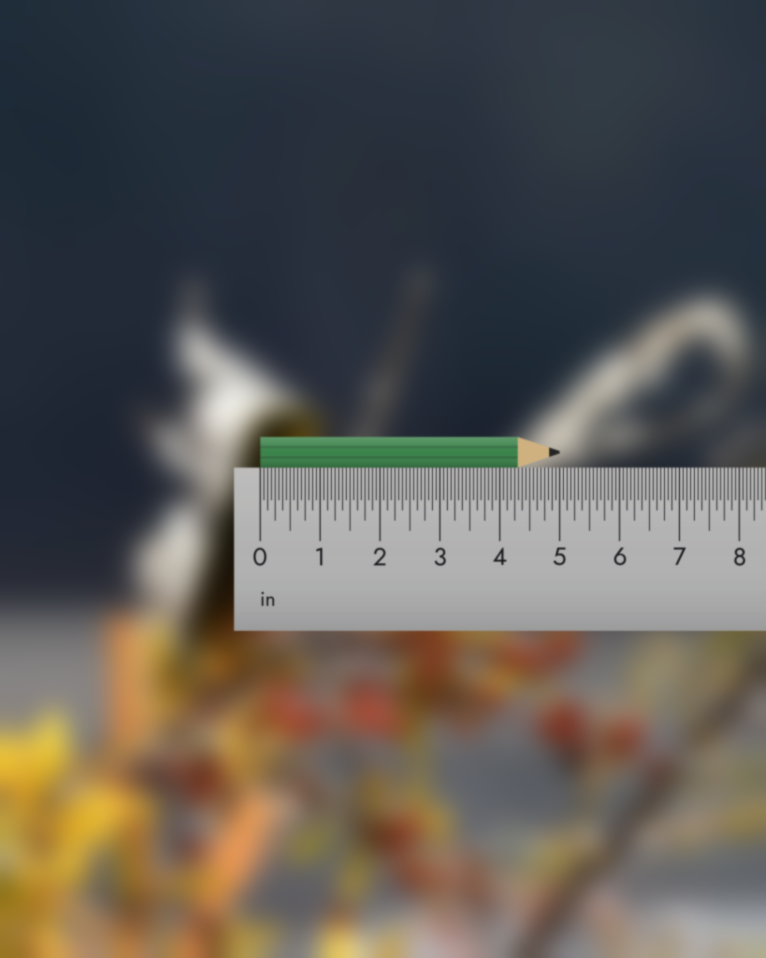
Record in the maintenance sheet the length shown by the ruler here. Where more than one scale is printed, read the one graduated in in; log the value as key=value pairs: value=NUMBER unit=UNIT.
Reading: value=5 unit=in
